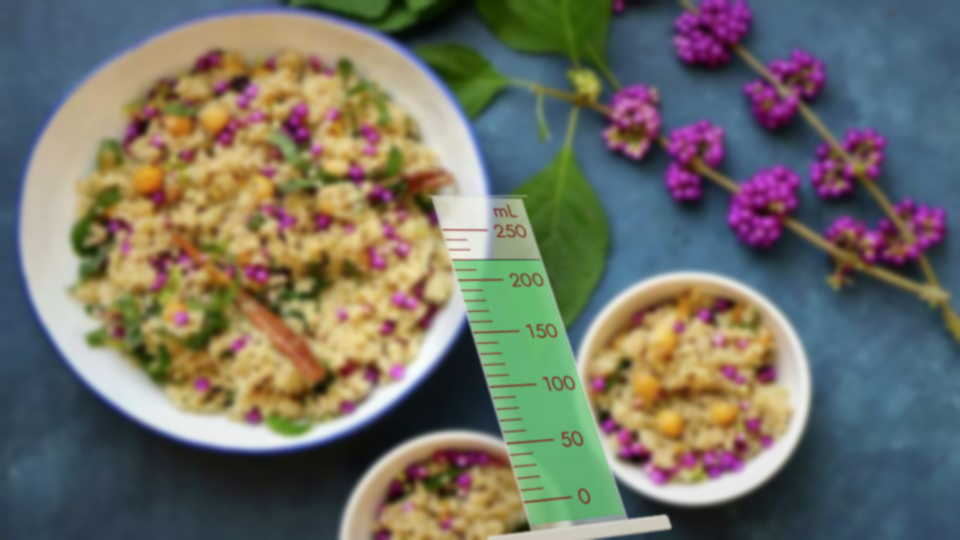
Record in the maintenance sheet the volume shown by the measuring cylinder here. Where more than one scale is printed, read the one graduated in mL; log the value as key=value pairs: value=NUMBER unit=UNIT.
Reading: value=220 unit=mL
